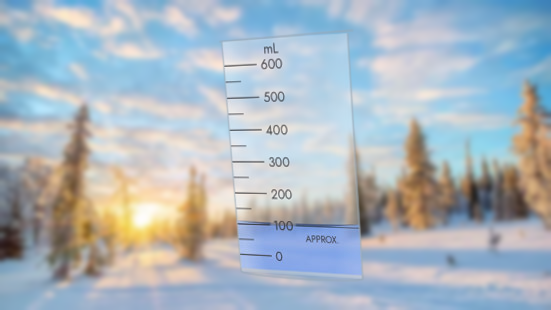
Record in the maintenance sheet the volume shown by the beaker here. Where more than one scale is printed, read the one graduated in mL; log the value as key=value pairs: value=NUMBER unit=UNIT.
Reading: value=100 unit=mL
